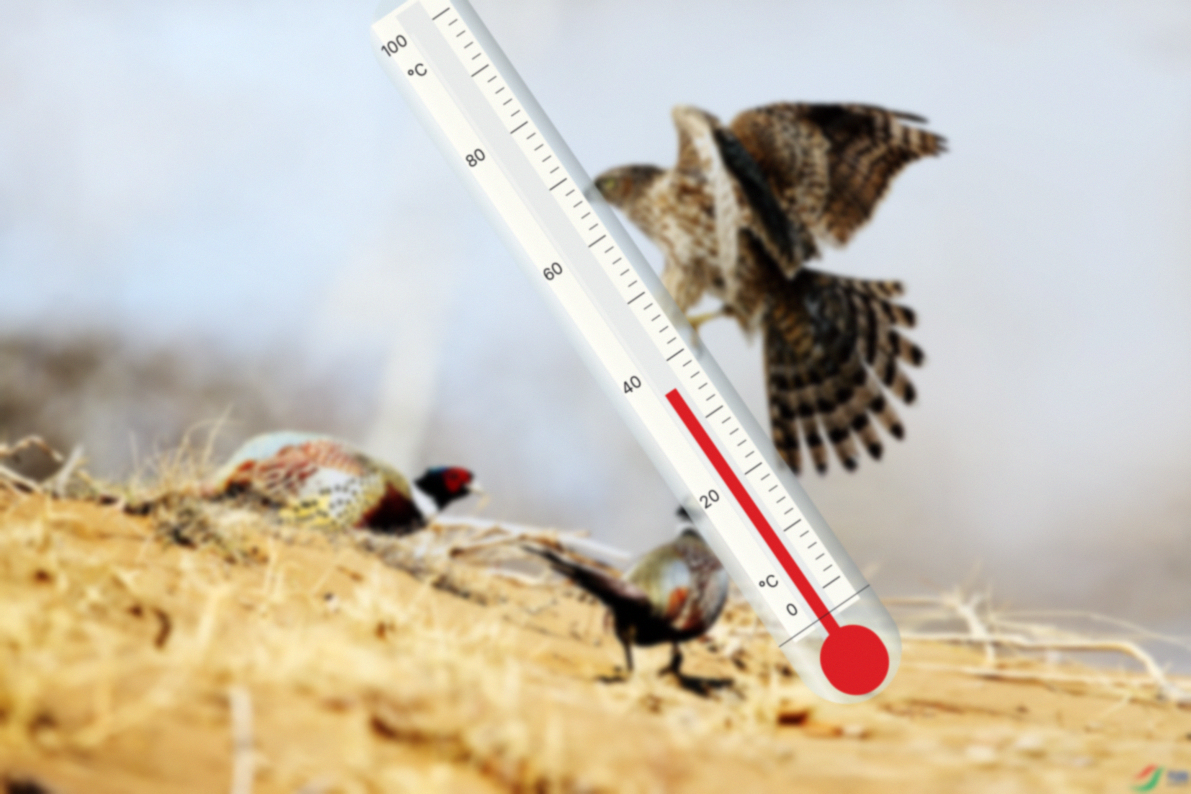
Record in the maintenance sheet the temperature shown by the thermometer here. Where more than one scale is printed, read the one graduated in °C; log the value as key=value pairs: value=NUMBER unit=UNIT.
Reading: value=36 unit=°C
